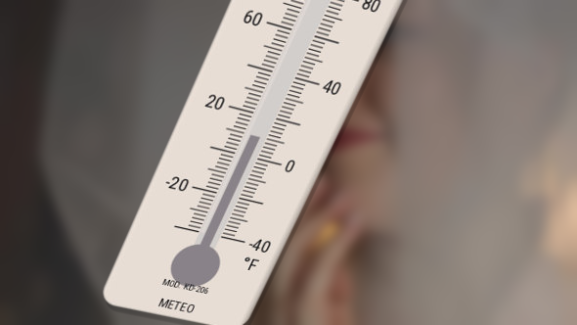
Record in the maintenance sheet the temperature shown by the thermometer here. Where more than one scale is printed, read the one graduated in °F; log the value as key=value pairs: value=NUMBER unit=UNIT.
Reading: value=10 unit=°F
